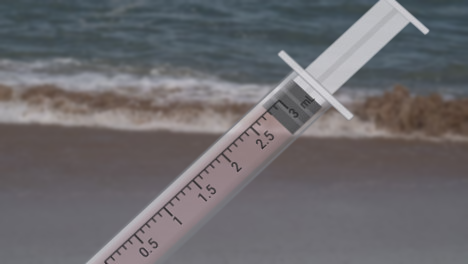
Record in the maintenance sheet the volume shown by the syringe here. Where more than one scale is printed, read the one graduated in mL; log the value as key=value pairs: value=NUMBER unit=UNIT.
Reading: value=2.8 unit=mL
